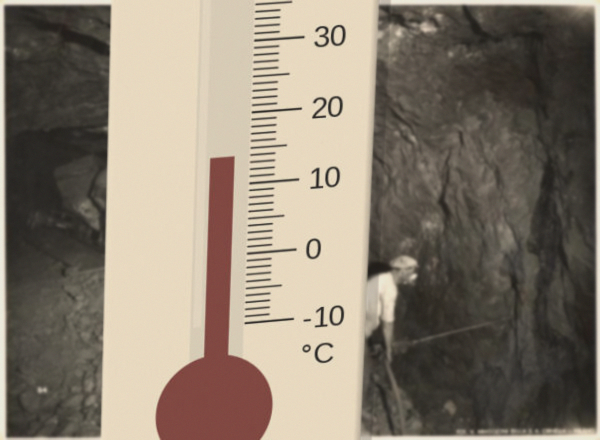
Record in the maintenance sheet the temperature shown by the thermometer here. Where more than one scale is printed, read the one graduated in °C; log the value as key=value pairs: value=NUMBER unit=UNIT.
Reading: value=14 unit=°C
